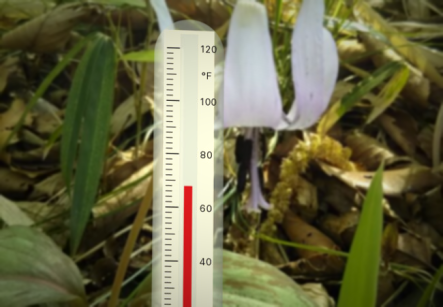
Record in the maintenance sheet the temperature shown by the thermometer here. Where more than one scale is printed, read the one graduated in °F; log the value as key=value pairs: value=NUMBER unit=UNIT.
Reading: value=68 unit=°F
